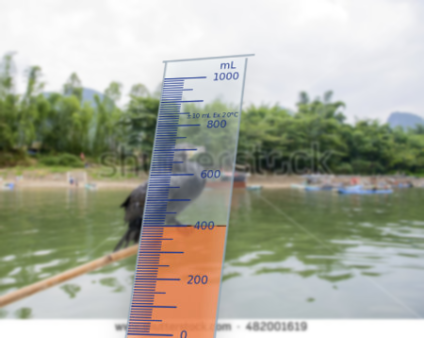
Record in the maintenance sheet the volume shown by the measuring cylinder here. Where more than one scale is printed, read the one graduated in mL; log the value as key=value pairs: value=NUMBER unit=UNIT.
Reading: value=400 unit=mL
